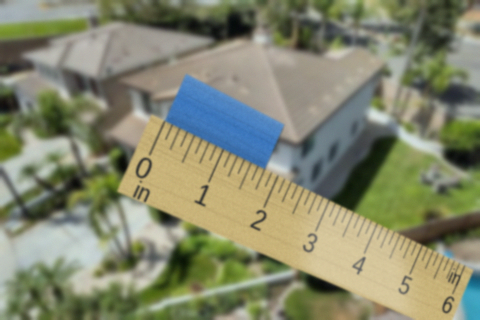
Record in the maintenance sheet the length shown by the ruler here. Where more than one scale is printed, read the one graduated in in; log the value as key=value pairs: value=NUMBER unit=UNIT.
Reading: value=1.75 unit=in
